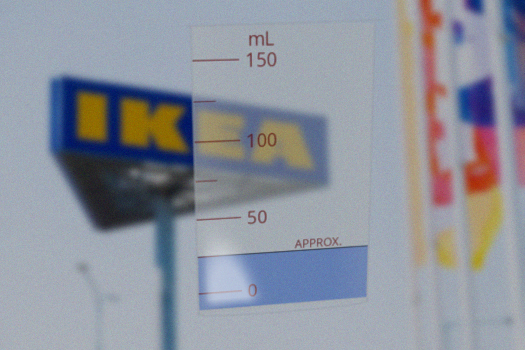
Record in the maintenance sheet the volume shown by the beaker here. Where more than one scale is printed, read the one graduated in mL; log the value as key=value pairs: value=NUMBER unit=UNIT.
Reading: value=25 unit=mL
